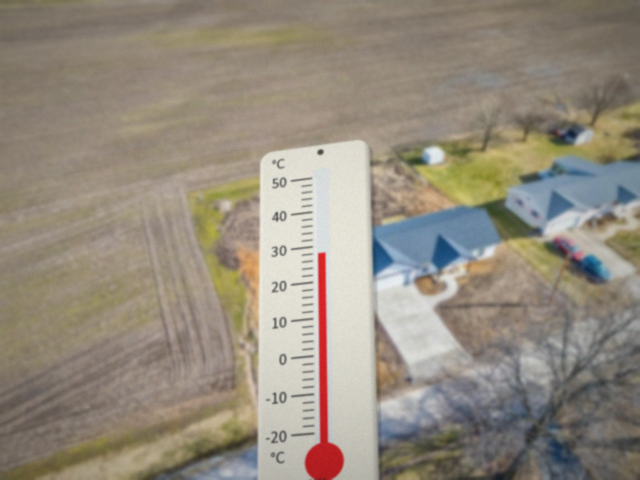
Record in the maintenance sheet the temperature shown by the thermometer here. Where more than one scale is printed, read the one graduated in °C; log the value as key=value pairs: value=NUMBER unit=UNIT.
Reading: value=28 unit=°C
